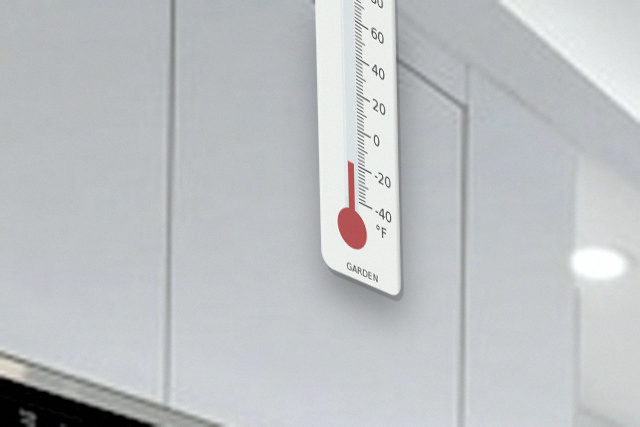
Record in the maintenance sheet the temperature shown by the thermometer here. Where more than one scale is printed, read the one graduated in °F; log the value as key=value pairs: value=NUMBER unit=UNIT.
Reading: value=-20 unit=°F
